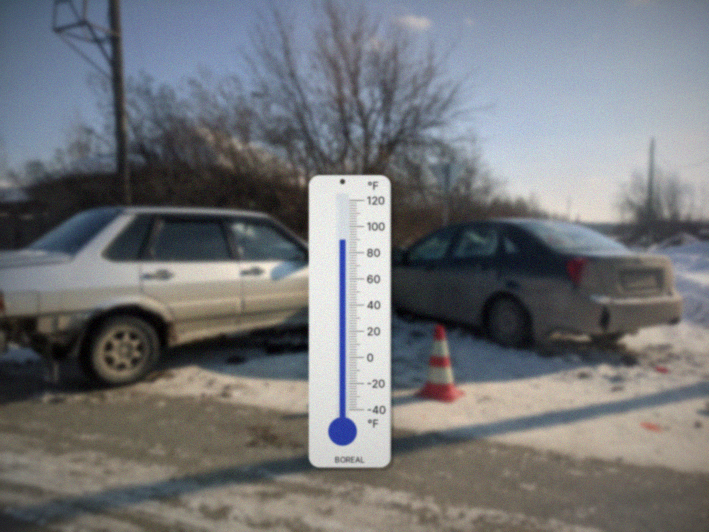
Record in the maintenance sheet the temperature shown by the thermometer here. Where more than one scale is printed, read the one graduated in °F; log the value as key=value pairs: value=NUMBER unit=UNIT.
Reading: value=90 unit=°F
